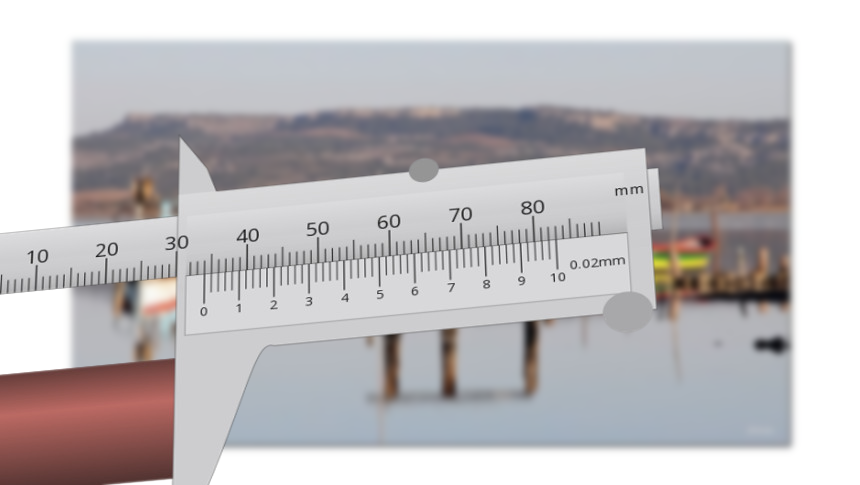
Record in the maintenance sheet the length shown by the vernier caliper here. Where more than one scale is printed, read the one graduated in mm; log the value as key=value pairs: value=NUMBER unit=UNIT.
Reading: value=34.0 unit=mm
